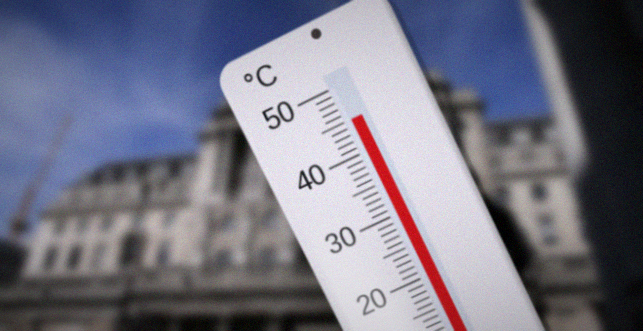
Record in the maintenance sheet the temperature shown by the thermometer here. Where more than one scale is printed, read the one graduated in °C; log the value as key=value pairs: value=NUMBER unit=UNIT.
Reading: value=45 unit=°C
